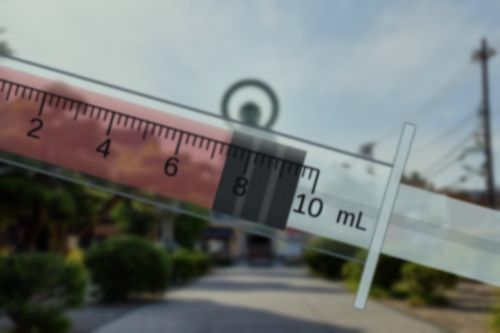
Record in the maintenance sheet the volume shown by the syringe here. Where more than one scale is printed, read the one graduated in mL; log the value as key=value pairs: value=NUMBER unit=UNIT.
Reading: value=7.4 unit=mL
